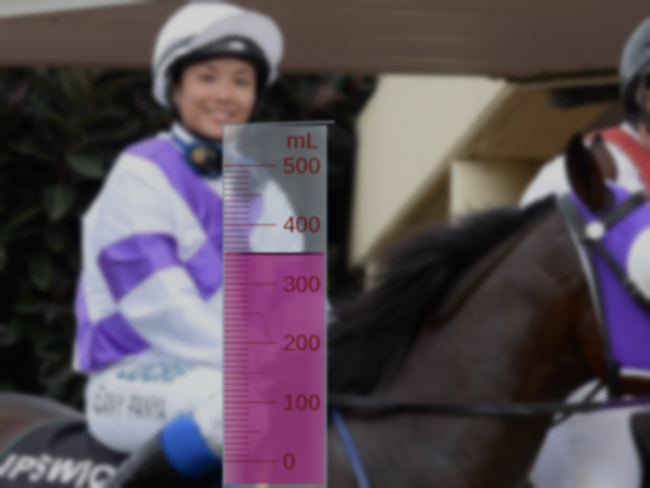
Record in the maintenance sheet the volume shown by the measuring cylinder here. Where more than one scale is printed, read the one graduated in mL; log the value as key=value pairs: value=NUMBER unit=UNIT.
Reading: value=350 unit=mL
